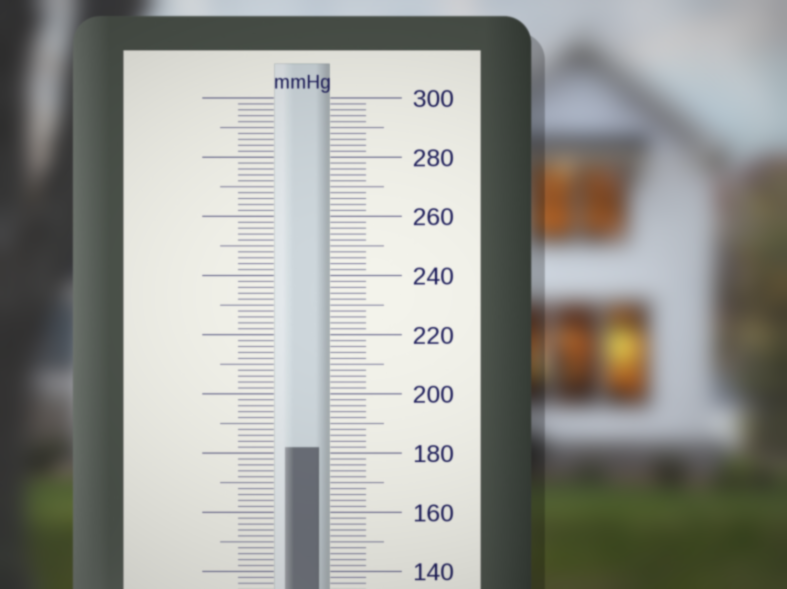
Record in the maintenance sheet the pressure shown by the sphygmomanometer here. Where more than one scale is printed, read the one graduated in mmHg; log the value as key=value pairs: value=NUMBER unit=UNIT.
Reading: value=182 unit=mmHg
